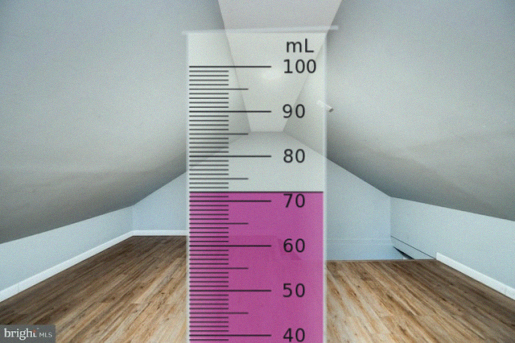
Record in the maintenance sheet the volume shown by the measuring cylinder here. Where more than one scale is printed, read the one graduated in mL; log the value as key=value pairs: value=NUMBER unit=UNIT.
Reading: value=72 unit=mL
